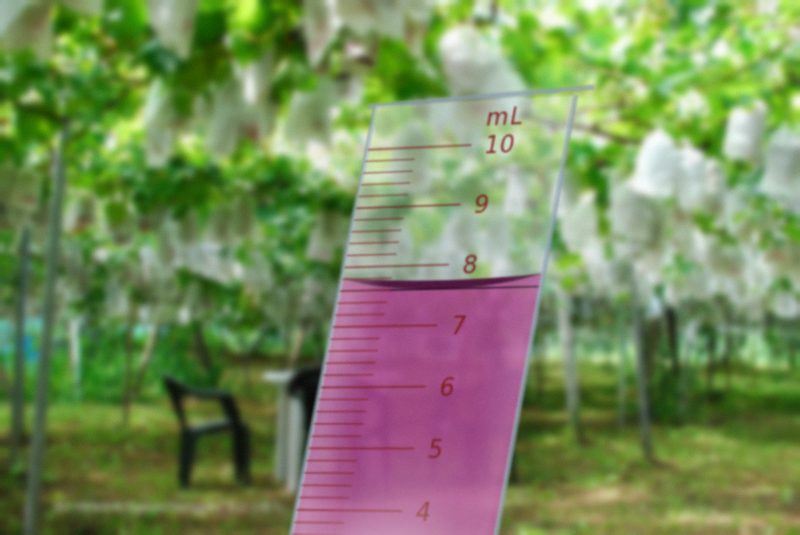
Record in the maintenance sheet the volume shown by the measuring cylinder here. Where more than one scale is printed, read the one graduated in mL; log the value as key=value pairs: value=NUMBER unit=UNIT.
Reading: value=7.6 unit=mL
